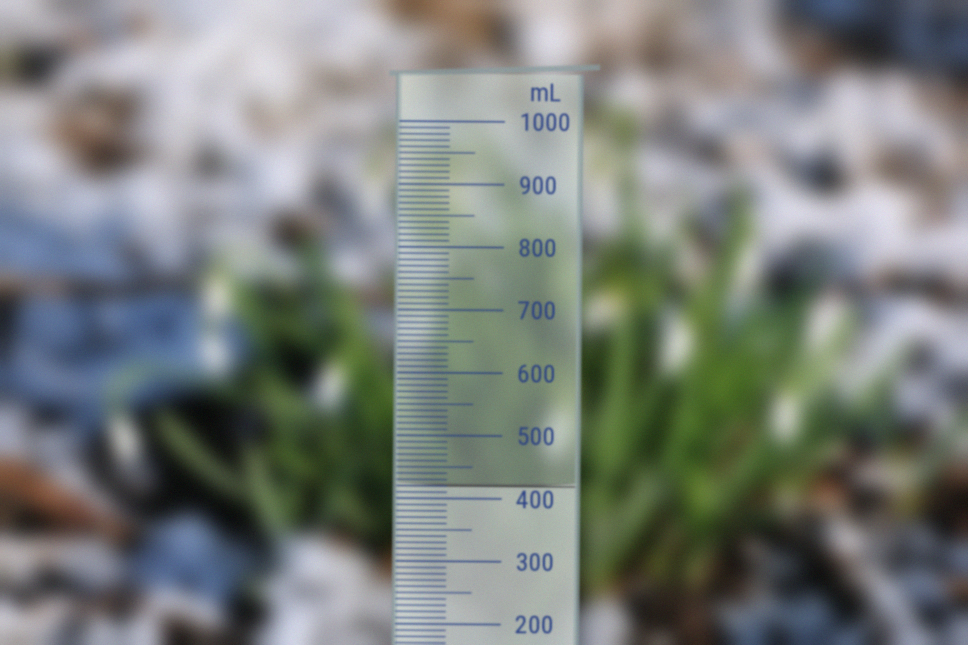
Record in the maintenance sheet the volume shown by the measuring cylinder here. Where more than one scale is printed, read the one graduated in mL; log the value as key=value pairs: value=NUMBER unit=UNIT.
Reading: value=420 unit=mL
